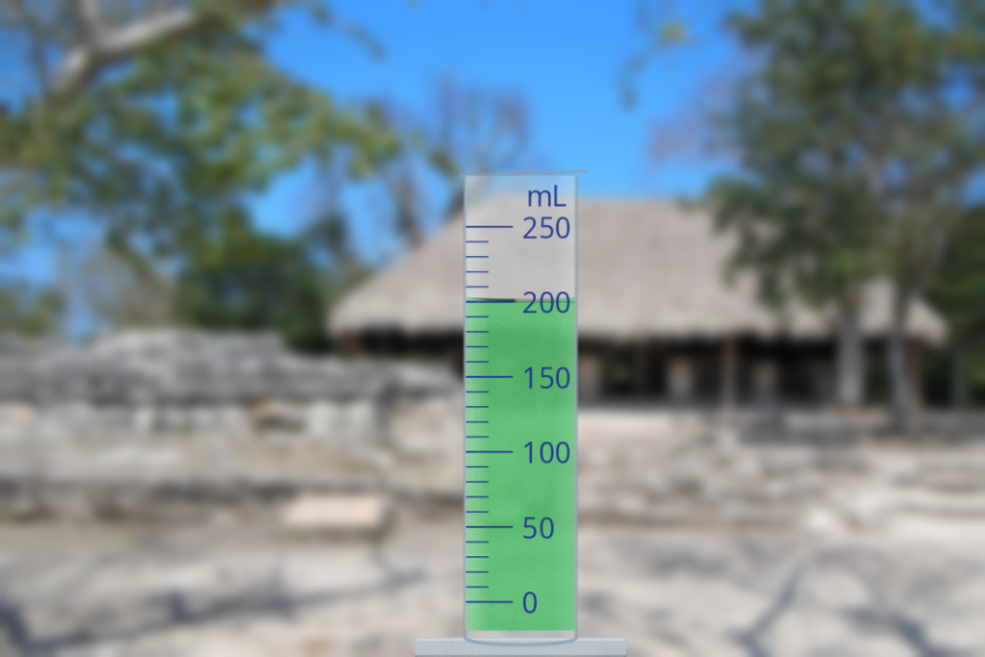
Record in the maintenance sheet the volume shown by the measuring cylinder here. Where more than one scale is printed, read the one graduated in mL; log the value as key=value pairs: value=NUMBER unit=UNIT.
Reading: value=200 unit=mL
